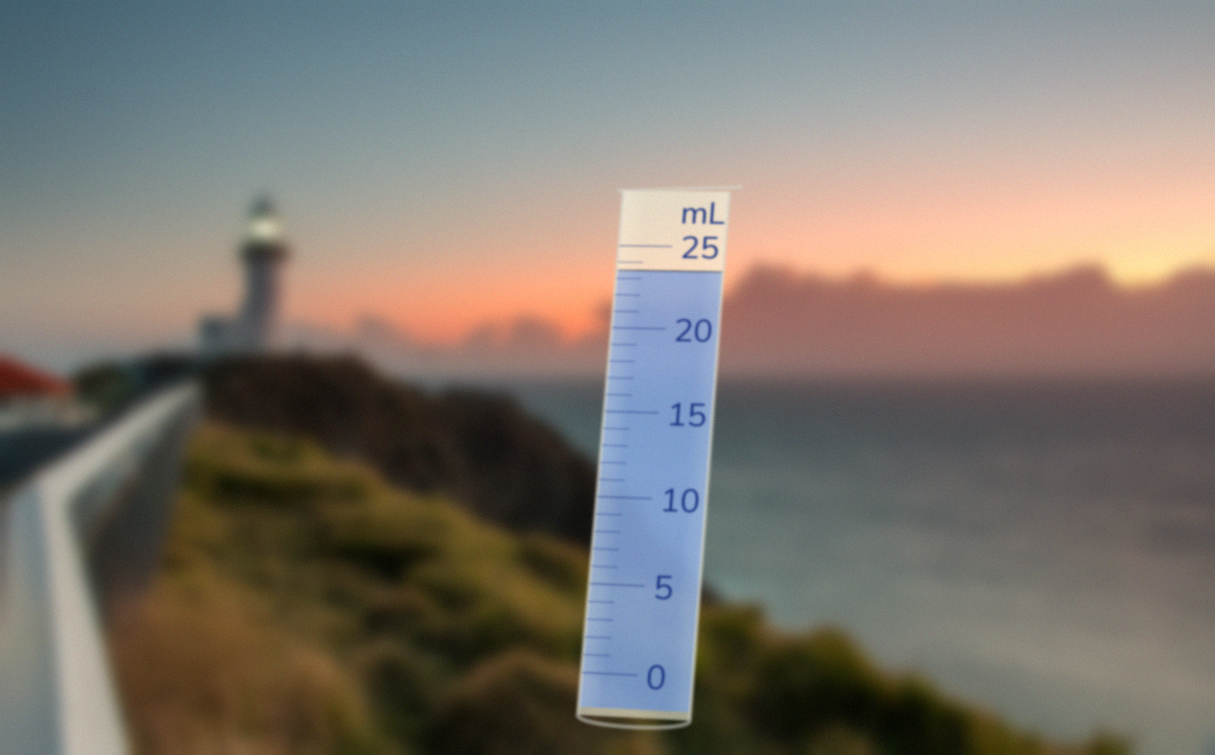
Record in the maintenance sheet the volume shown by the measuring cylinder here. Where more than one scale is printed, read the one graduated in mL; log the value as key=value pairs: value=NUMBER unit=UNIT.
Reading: value=23.5 unit=mL
